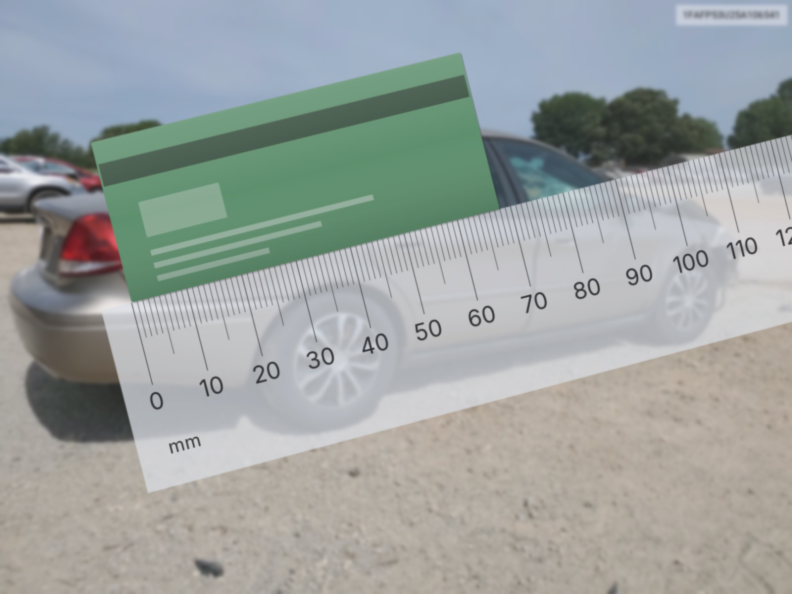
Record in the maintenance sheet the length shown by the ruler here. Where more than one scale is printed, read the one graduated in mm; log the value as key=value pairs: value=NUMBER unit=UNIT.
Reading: value=68 unit=mm
